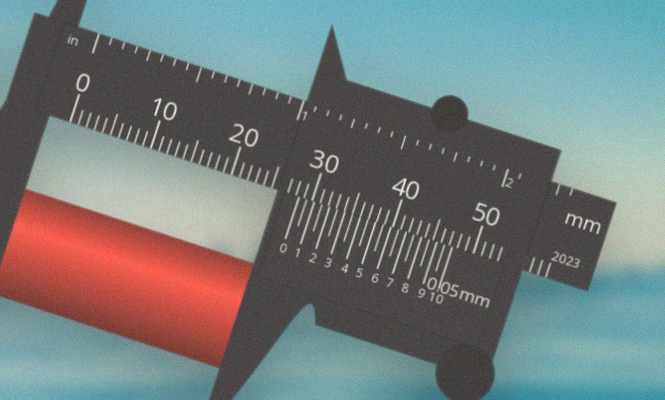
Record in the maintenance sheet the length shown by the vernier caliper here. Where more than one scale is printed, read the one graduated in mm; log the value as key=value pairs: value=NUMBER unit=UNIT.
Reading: value=28.4 unit=mm
